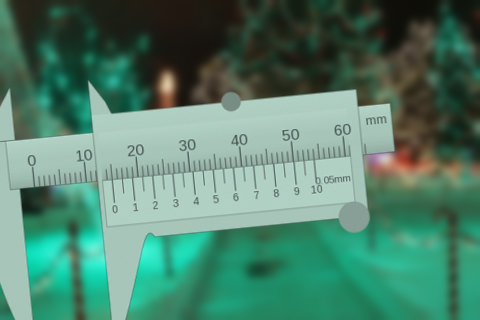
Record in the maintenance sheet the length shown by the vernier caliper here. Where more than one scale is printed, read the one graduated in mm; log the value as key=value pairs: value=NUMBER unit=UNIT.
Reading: value=15.0 unit=mm
